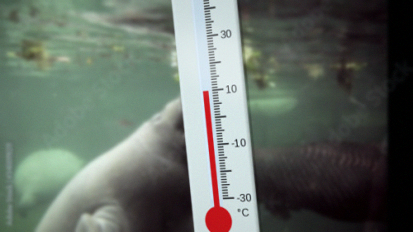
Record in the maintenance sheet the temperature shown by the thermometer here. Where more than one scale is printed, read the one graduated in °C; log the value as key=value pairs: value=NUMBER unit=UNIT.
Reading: value=10 unit=°C
